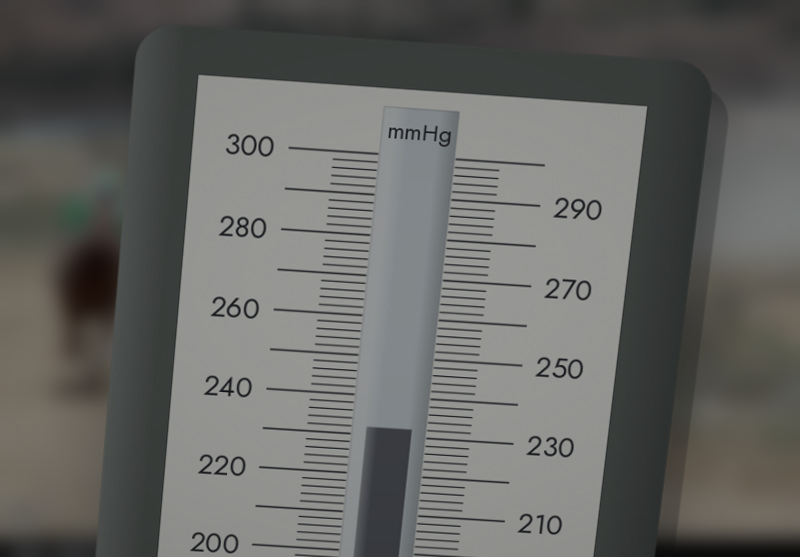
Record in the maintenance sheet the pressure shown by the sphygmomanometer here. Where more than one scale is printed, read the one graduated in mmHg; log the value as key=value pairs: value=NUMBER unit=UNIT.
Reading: value=232 unit=mmHg
